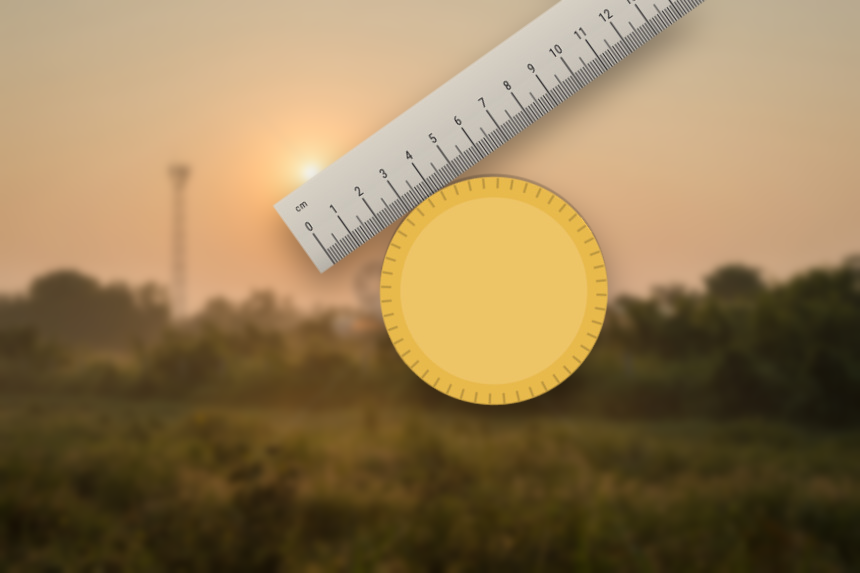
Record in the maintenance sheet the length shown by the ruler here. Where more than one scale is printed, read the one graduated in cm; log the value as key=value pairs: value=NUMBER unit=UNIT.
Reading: value=7.5 unit=cm
